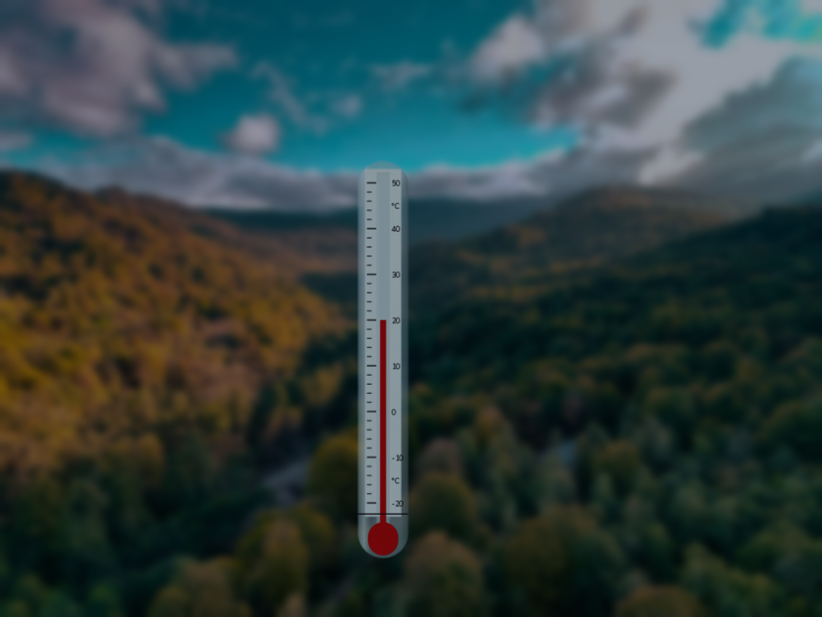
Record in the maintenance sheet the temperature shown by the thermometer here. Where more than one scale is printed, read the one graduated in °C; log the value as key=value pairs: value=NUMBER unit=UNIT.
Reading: value=20 unit=°C
